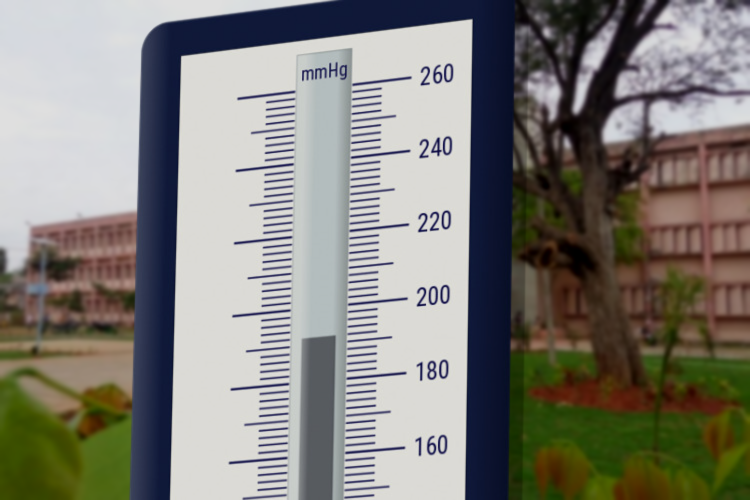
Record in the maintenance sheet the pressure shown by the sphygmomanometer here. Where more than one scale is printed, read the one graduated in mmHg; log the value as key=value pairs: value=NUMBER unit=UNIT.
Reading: value=192 unit=mmHg
